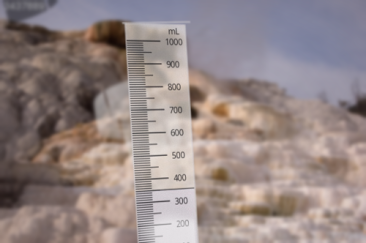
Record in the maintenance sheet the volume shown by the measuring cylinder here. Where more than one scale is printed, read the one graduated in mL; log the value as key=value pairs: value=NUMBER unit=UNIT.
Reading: value=350 unit=mL
